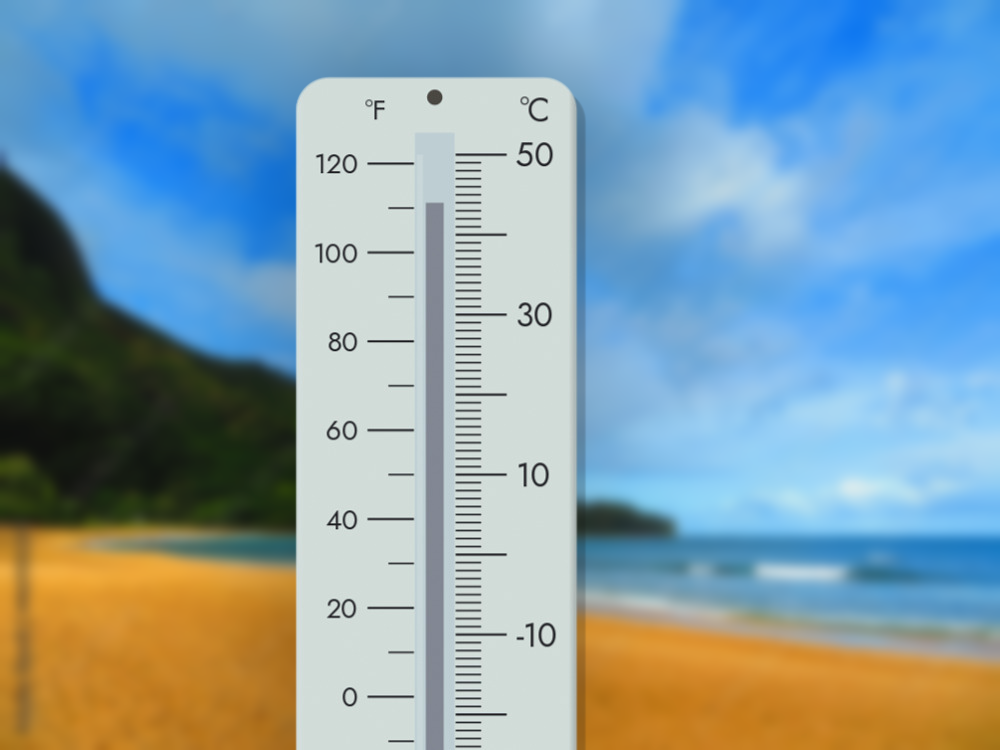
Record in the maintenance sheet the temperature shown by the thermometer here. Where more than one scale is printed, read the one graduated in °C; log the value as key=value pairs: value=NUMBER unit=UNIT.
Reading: value=44 unit=°C
